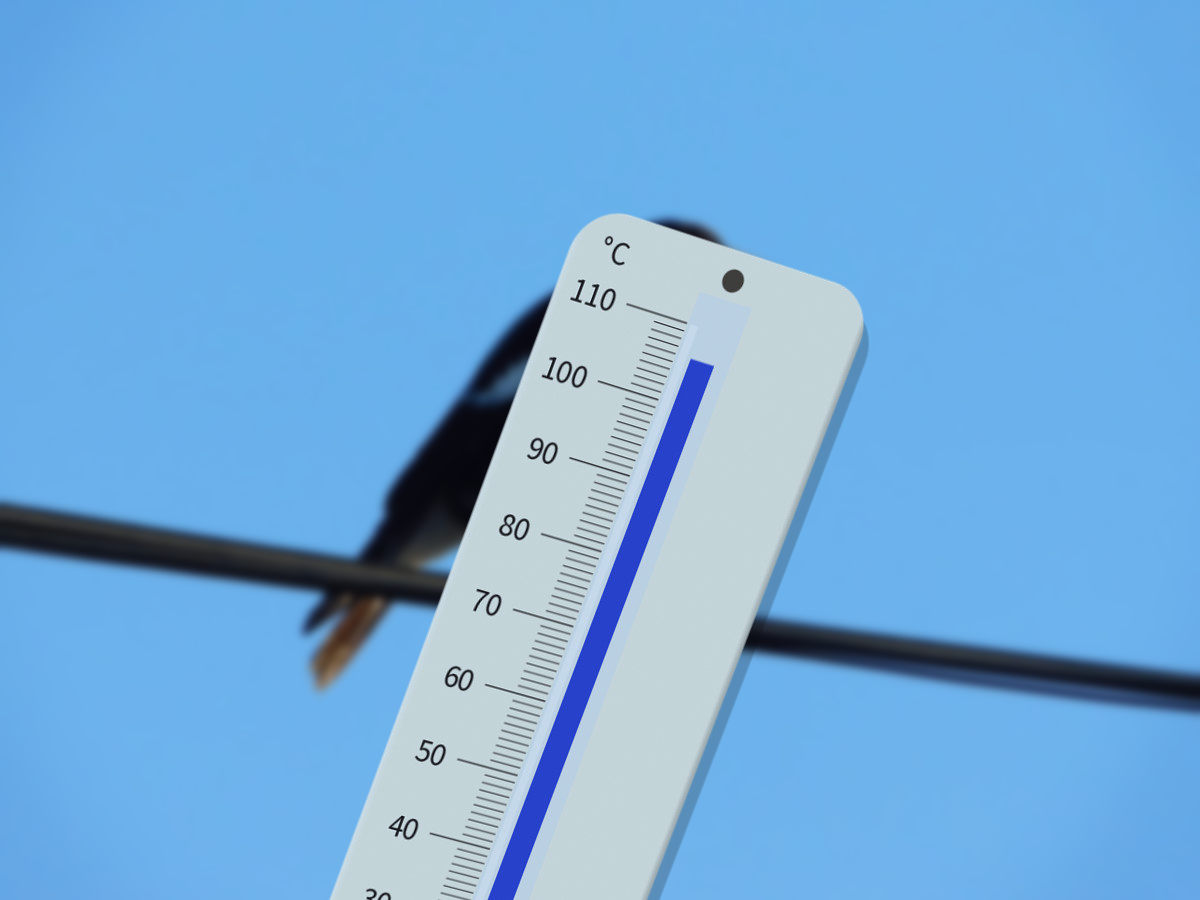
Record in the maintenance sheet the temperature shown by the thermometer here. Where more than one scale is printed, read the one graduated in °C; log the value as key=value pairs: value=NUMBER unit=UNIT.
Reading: value=106 unit=°C
